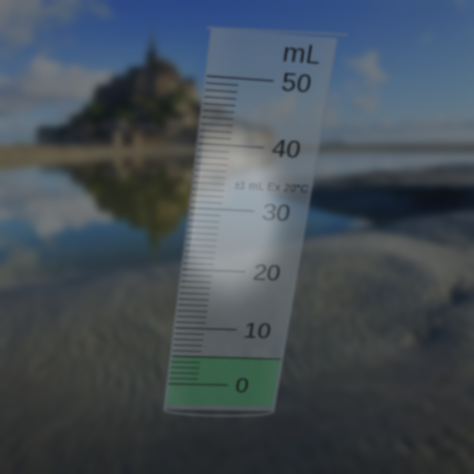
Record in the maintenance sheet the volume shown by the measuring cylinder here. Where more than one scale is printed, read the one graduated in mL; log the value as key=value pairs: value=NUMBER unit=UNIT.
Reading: value=5 unit=mL
